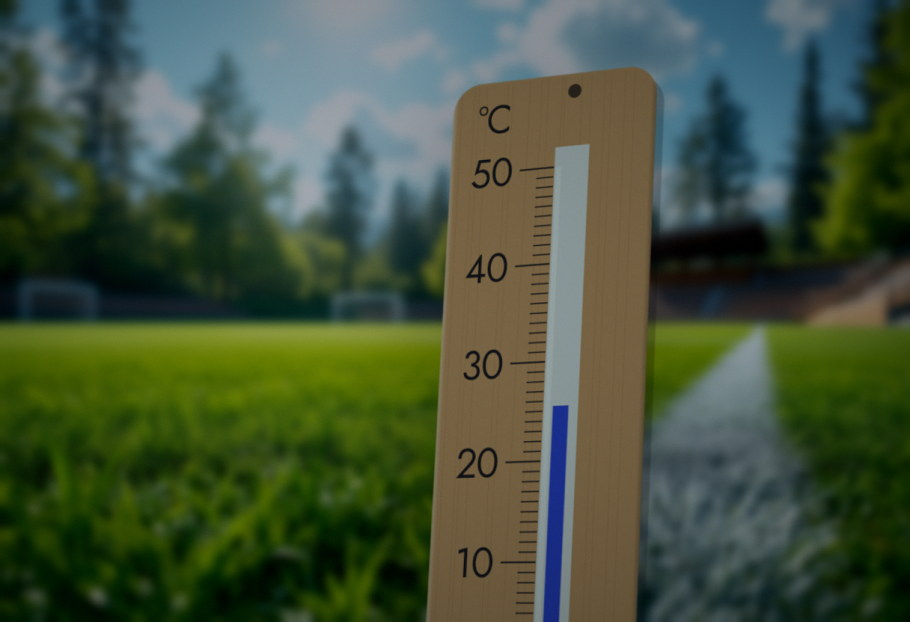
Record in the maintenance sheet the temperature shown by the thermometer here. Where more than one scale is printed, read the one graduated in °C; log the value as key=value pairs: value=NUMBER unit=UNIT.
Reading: value=25.5 unit=°C
